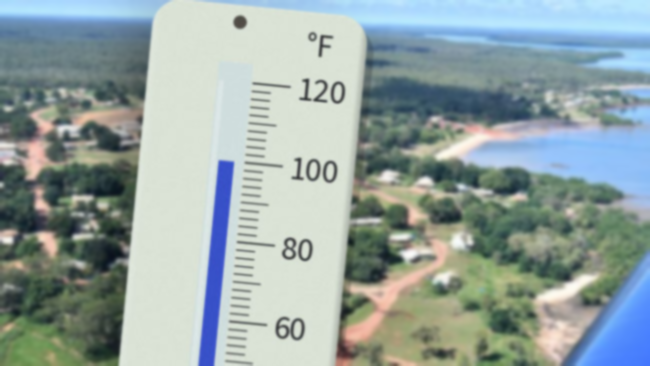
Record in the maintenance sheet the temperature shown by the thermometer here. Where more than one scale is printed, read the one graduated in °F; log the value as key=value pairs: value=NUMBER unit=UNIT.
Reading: value=100 unit=°F
